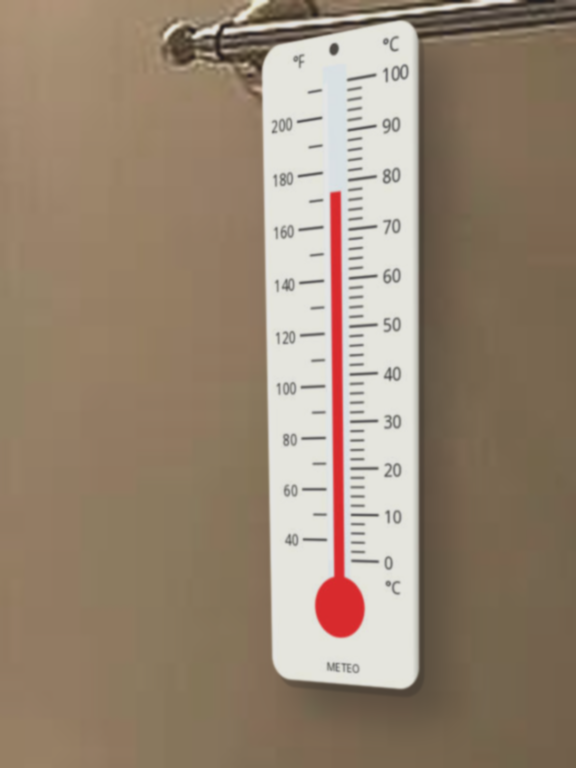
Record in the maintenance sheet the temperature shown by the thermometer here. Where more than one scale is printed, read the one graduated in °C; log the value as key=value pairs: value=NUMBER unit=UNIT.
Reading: value=78 unit=°C
